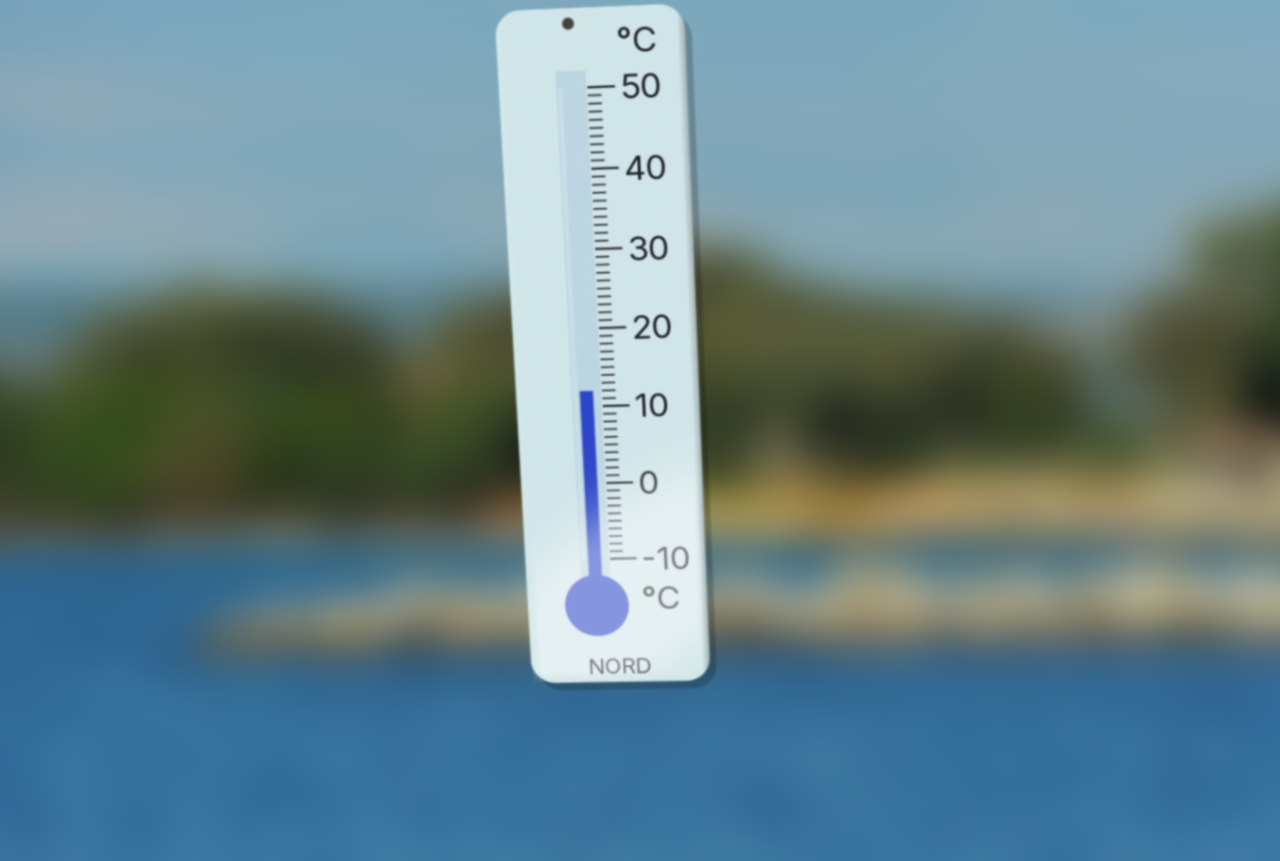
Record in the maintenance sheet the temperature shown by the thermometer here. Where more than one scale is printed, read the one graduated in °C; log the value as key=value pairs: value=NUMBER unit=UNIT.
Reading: value=12 unit=°C
